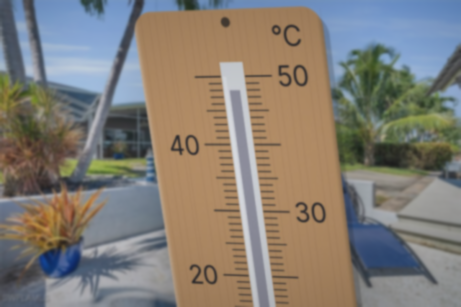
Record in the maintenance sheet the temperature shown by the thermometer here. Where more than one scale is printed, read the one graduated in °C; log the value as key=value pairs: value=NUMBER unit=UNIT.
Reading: value=48 unit=°C
